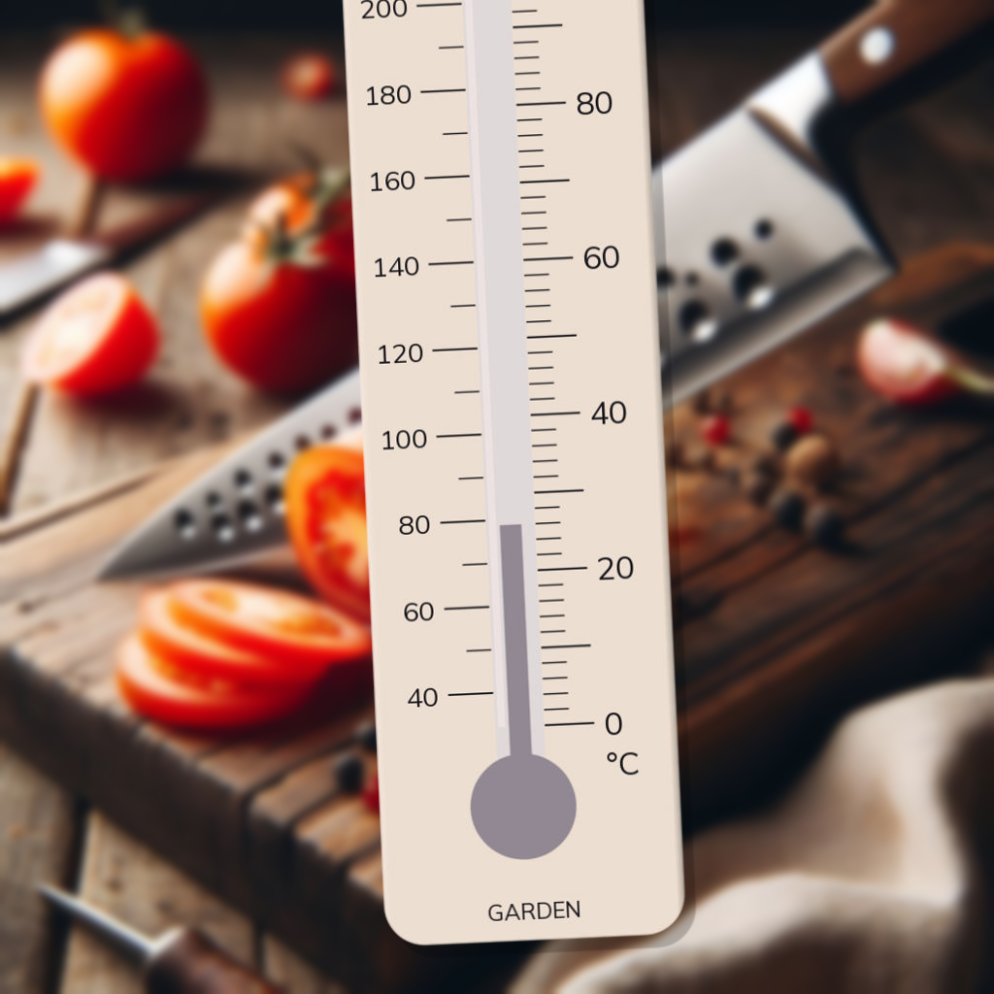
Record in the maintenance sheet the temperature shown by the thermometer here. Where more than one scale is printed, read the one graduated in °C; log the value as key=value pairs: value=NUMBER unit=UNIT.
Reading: value=26 unit=°C
